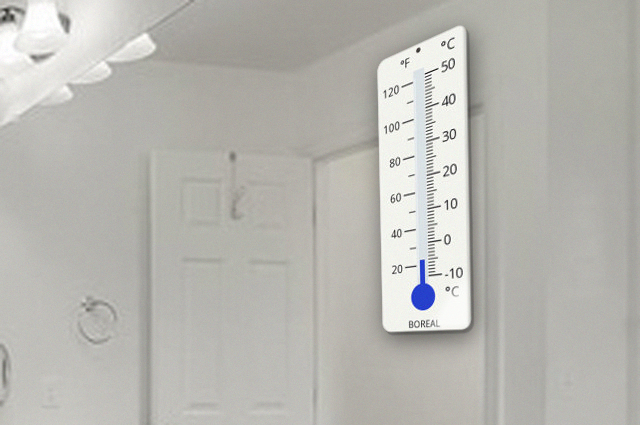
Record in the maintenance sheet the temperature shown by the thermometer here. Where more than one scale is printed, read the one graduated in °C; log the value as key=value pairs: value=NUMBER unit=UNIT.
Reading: value=-5 unit=°C
